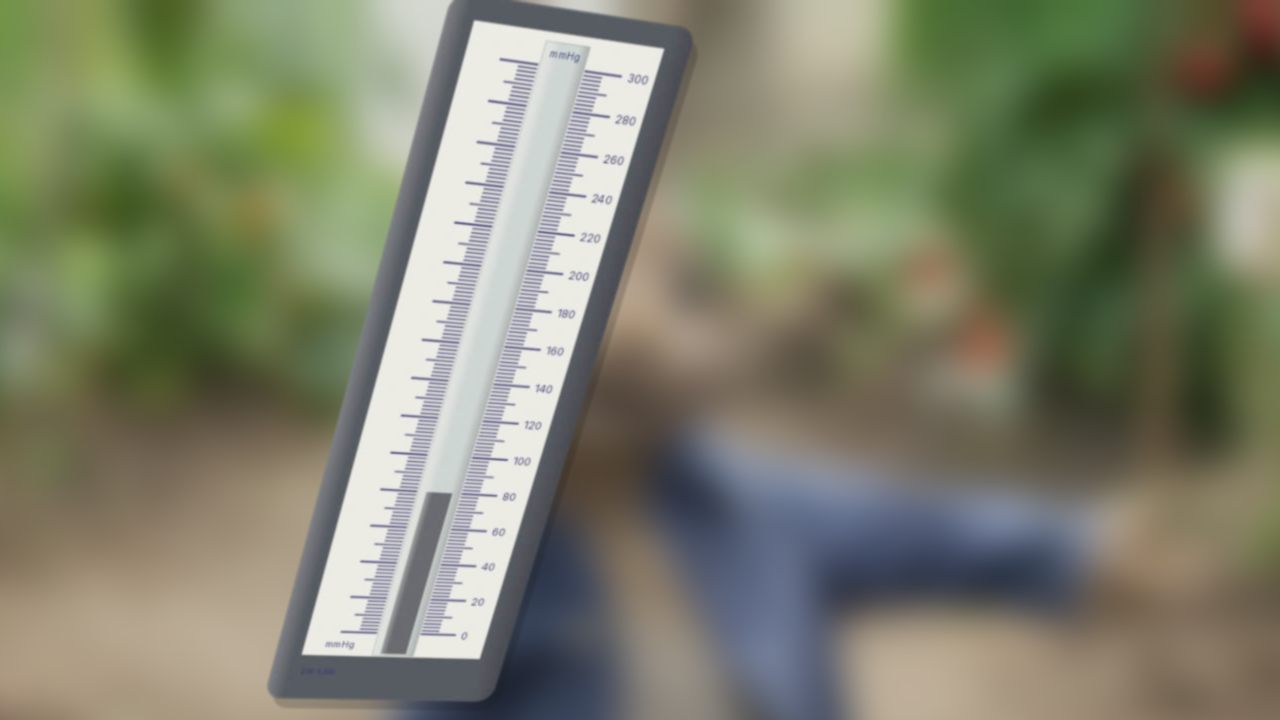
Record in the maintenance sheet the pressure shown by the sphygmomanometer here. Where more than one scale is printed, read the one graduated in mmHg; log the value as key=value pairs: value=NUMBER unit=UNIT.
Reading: value=80 unit=mmHg
